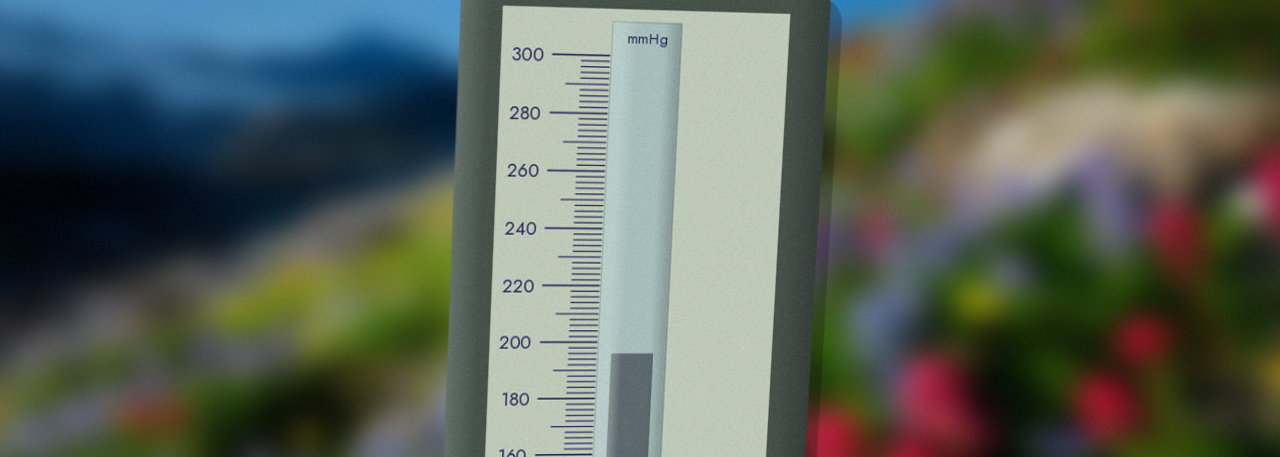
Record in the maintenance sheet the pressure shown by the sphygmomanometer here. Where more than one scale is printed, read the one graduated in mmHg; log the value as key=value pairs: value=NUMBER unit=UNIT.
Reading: value=196 unit=mmHg
